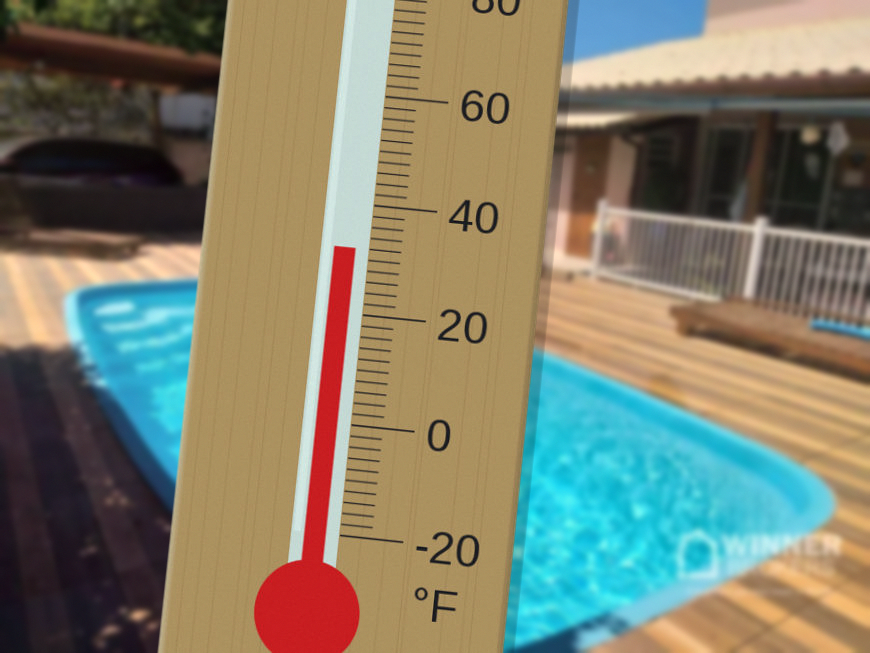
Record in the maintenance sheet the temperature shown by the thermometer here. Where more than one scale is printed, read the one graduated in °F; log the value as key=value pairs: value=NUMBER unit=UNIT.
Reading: value=32 unit=°F
